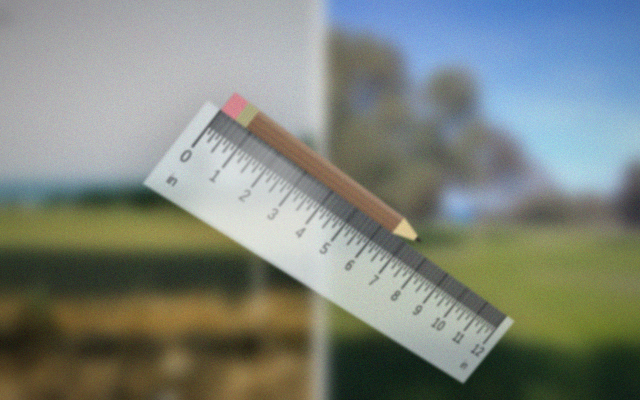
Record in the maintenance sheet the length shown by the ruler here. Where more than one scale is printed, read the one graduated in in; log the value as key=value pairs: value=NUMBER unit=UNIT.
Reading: value=7.5 unit=in
